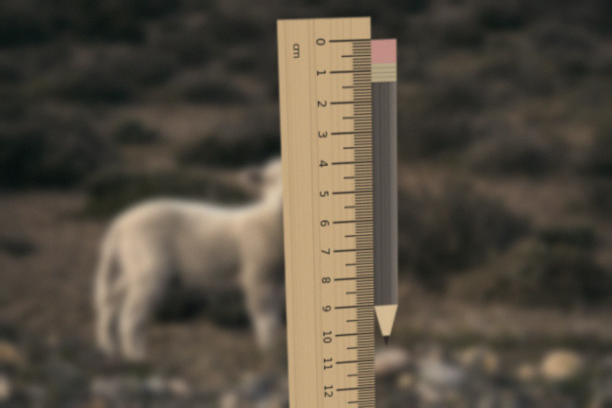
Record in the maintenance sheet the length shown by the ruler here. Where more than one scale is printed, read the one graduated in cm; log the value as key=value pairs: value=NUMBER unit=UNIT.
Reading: value=10.5 unit=cm
